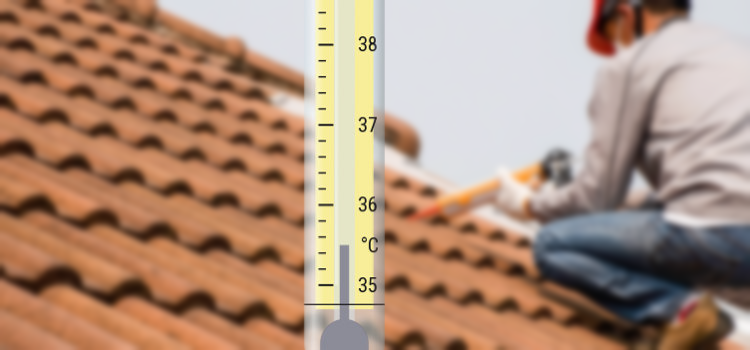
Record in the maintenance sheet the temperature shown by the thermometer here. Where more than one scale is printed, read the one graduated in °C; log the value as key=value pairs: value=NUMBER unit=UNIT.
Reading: value=35.5 unit=°C
